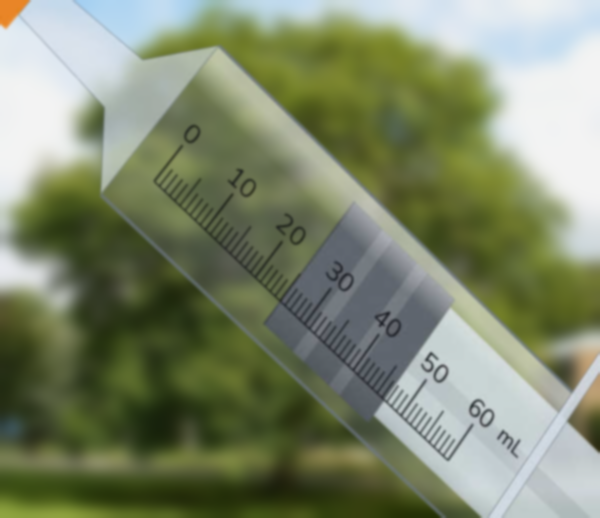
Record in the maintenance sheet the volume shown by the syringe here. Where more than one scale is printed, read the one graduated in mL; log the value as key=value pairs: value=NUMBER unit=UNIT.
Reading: value=25 unit=mL
